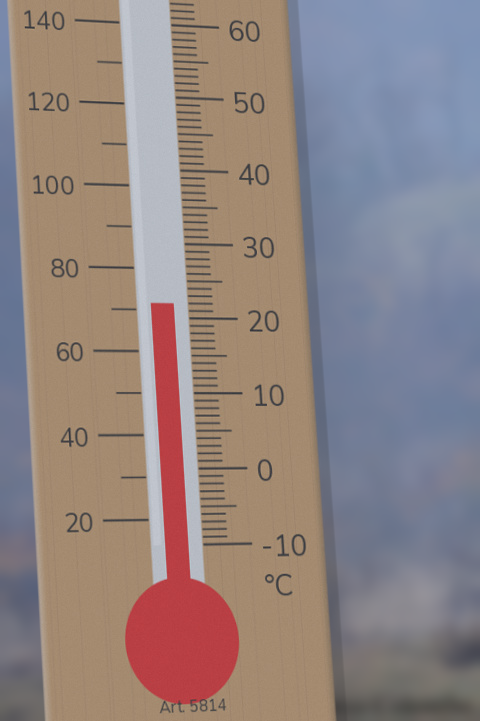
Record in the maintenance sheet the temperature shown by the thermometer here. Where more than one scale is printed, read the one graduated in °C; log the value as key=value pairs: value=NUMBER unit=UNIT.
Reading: value=22 unit=°C
